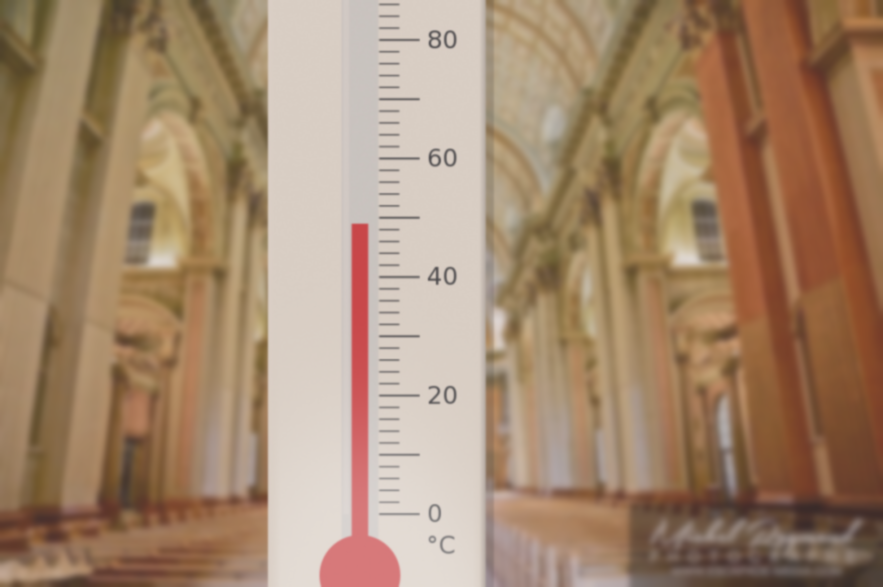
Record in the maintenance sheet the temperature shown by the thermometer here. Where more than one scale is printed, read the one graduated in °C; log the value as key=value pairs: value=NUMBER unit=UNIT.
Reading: value=49 unit=°C
